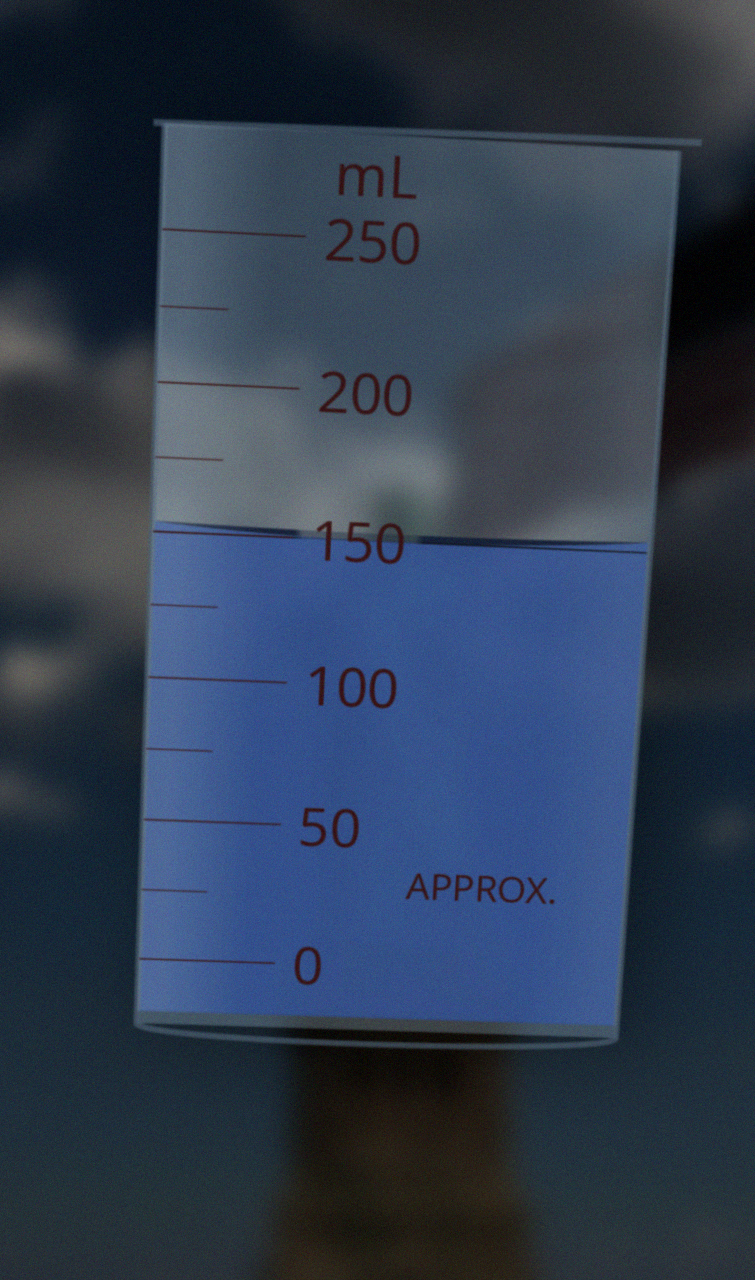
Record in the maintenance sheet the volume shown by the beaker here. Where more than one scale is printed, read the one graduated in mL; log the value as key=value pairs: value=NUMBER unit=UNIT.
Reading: value=150 unit=mL
